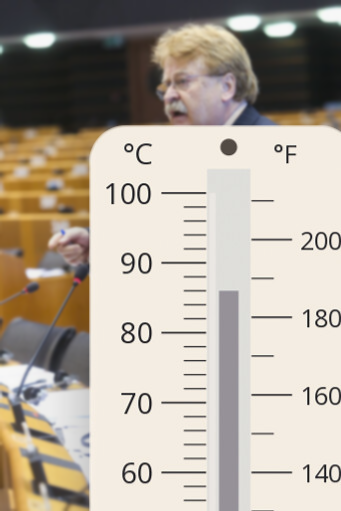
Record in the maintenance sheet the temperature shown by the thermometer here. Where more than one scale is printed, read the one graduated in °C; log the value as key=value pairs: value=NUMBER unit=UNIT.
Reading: value=86 unit=°C
